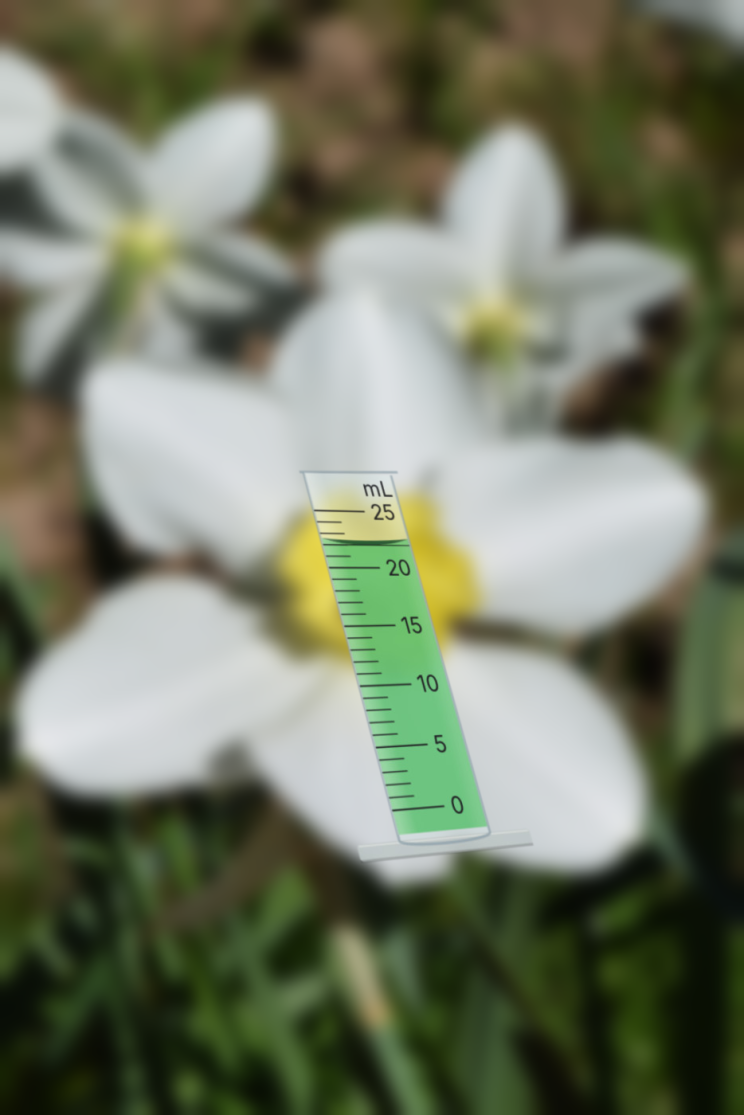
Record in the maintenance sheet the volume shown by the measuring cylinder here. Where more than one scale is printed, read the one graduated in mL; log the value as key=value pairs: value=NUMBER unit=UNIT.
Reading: value=22 unit=mL
